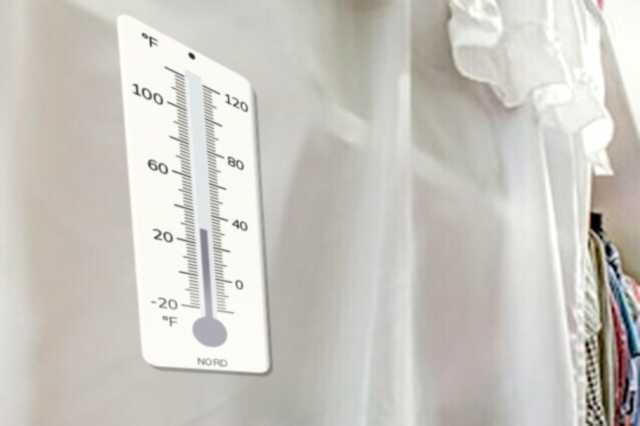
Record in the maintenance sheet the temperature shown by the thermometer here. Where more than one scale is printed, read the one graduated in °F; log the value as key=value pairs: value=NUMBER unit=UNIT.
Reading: value=30 unit=°F
